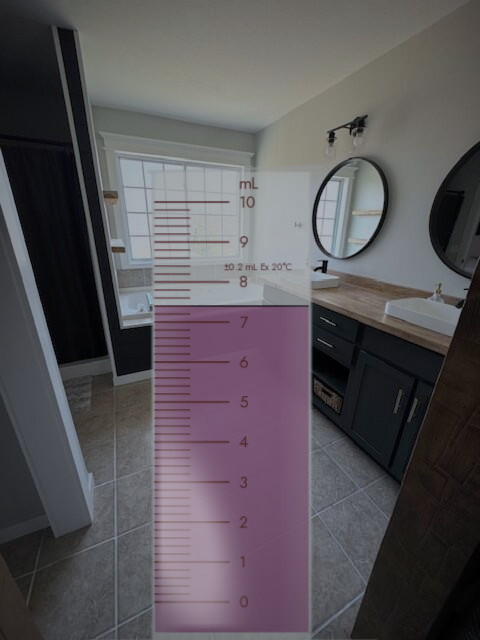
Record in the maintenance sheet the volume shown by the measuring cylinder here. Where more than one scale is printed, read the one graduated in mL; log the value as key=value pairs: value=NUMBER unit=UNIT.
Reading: value=7.4 unit=mL
